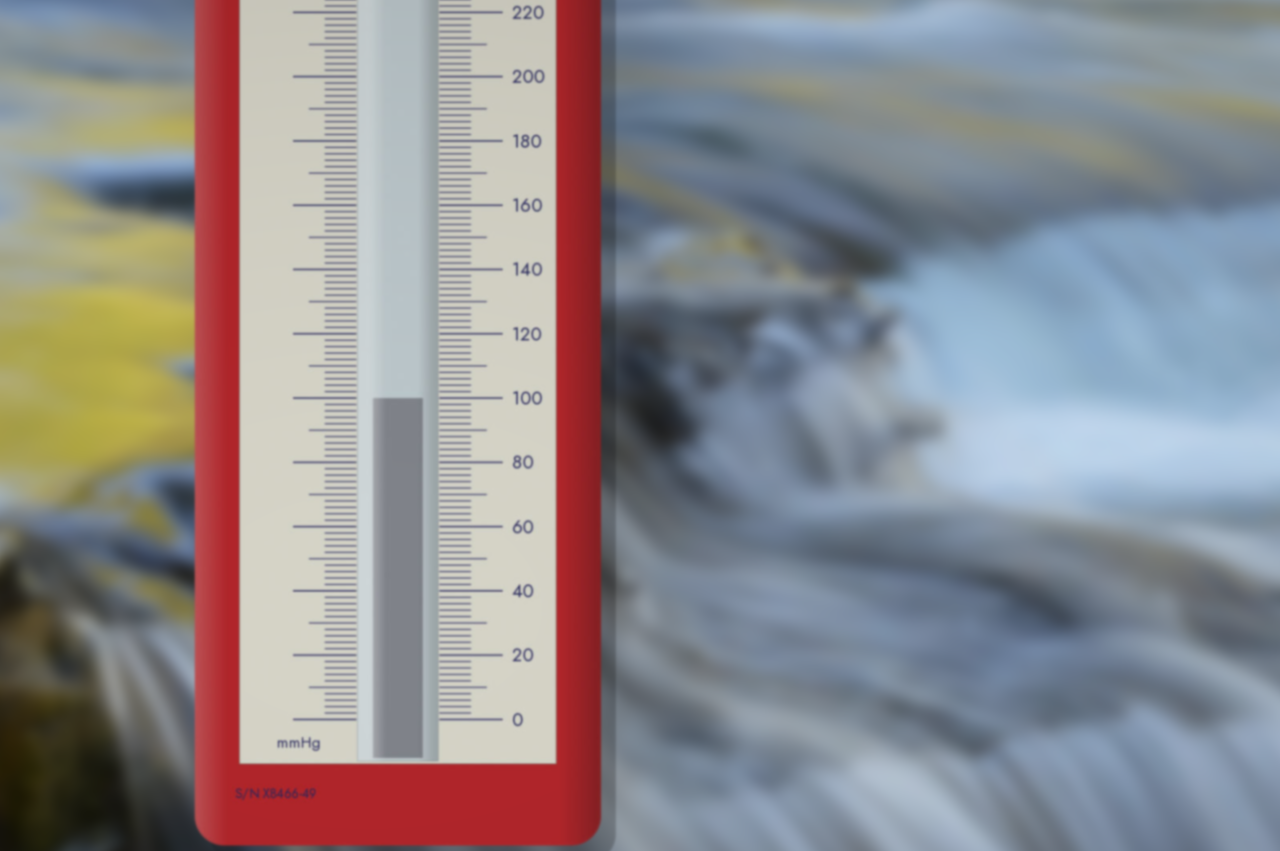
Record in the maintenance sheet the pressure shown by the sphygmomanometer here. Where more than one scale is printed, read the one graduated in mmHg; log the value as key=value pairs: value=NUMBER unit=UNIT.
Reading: value=100 unit=mmHg
